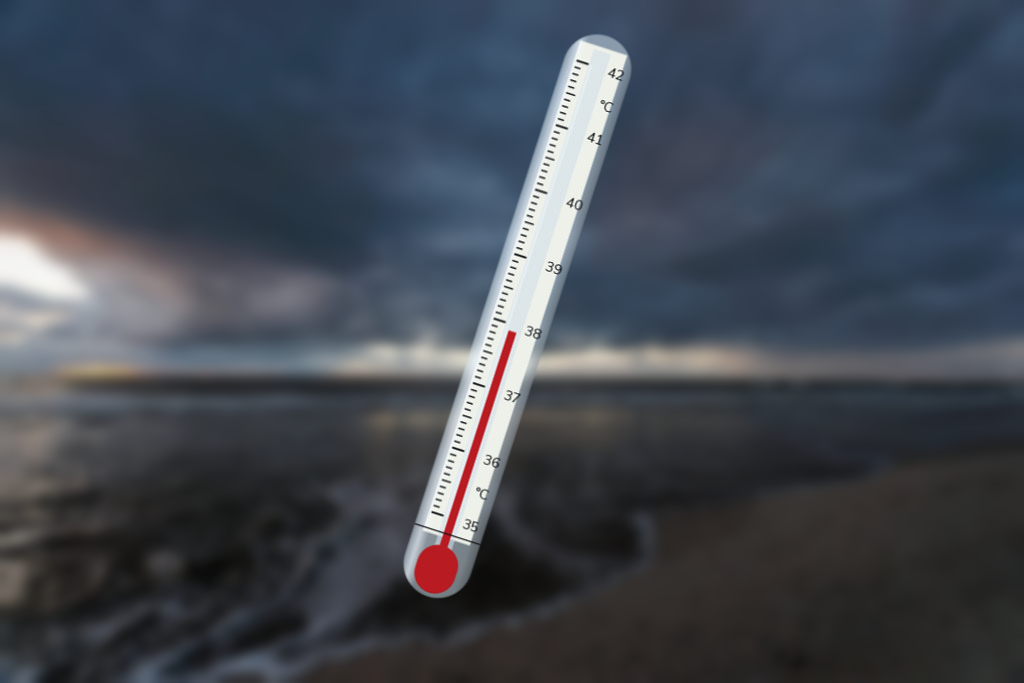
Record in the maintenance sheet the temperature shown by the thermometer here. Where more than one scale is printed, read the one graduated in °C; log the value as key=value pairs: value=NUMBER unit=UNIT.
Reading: value=37.9 unit=°C
